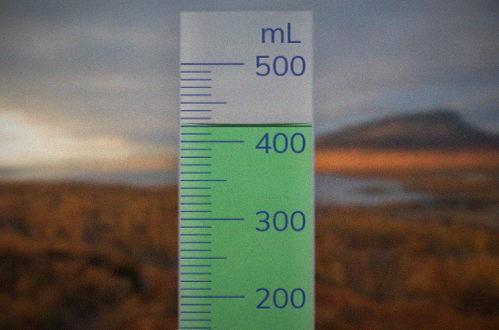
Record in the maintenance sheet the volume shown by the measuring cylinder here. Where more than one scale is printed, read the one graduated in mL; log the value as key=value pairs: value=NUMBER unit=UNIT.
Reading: value=420 unit=mL
